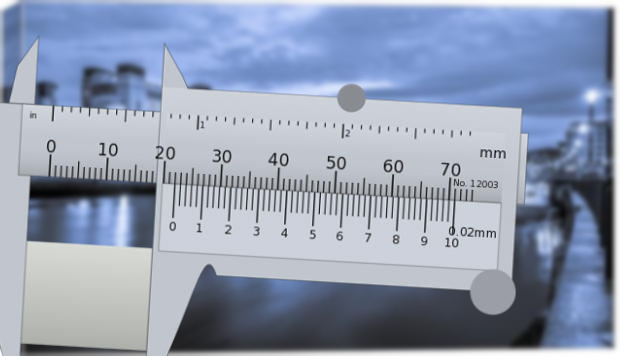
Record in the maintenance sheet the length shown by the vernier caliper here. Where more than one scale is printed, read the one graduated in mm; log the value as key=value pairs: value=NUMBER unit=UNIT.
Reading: value=22.0 unit=mm
